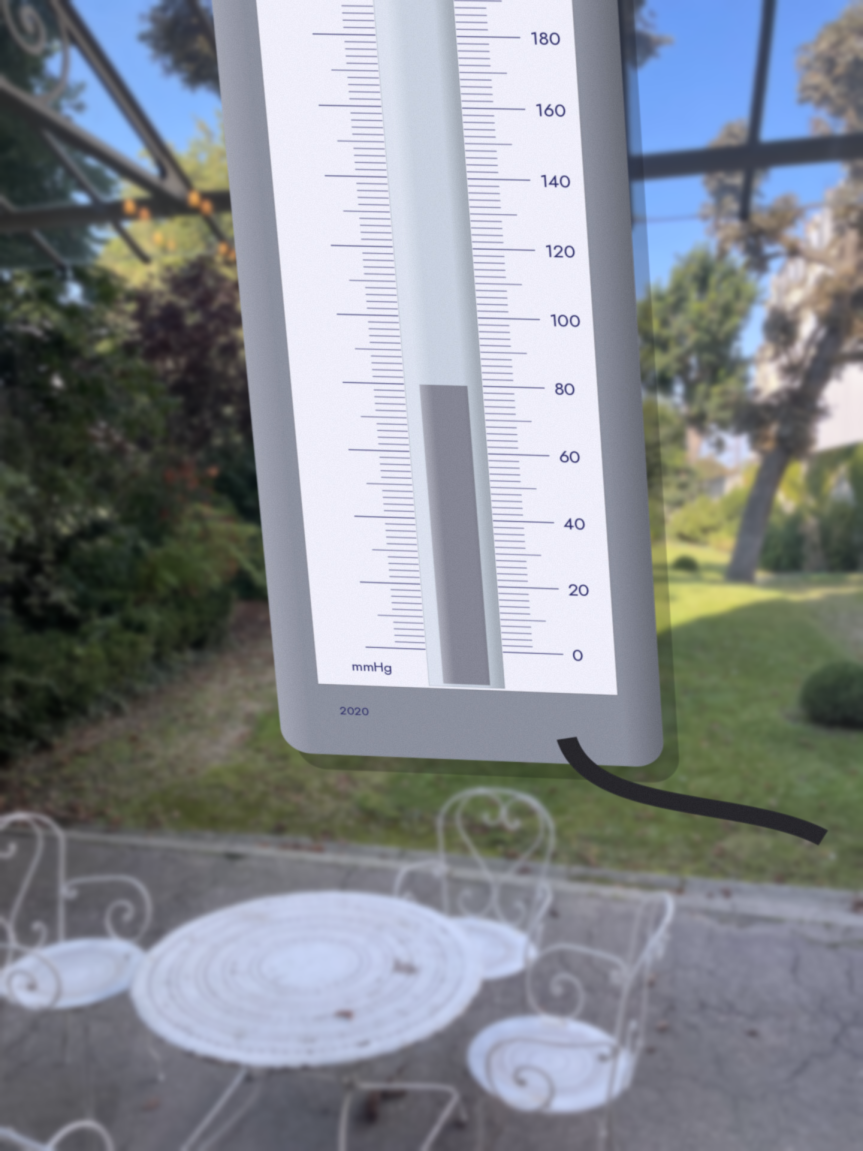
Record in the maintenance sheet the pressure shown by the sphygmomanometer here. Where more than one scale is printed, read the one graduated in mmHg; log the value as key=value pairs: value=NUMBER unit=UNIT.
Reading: value=80 unit=mmHg
